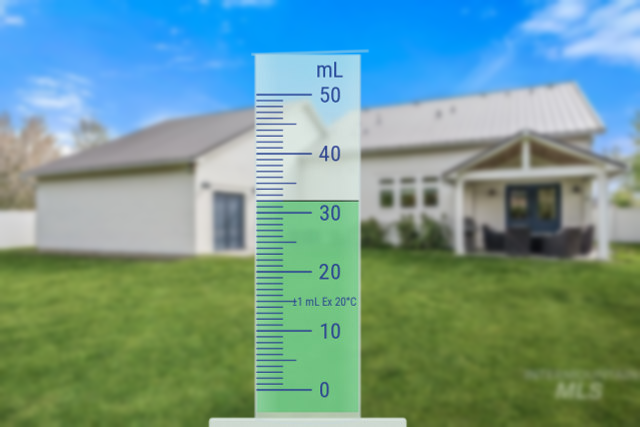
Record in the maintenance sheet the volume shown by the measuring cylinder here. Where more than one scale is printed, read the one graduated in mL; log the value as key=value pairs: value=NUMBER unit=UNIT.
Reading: value=32 unit=mL
